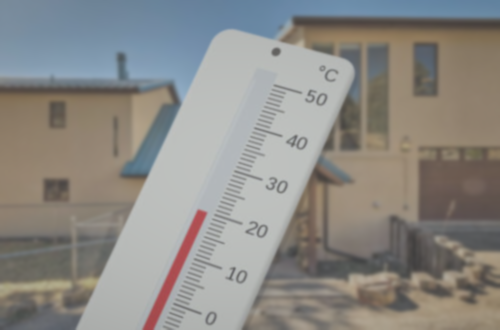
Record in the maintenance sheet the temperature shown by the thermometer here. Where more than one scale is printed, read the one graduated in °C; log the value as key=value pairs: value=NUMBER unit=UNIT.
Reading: value=20 unit=°C
